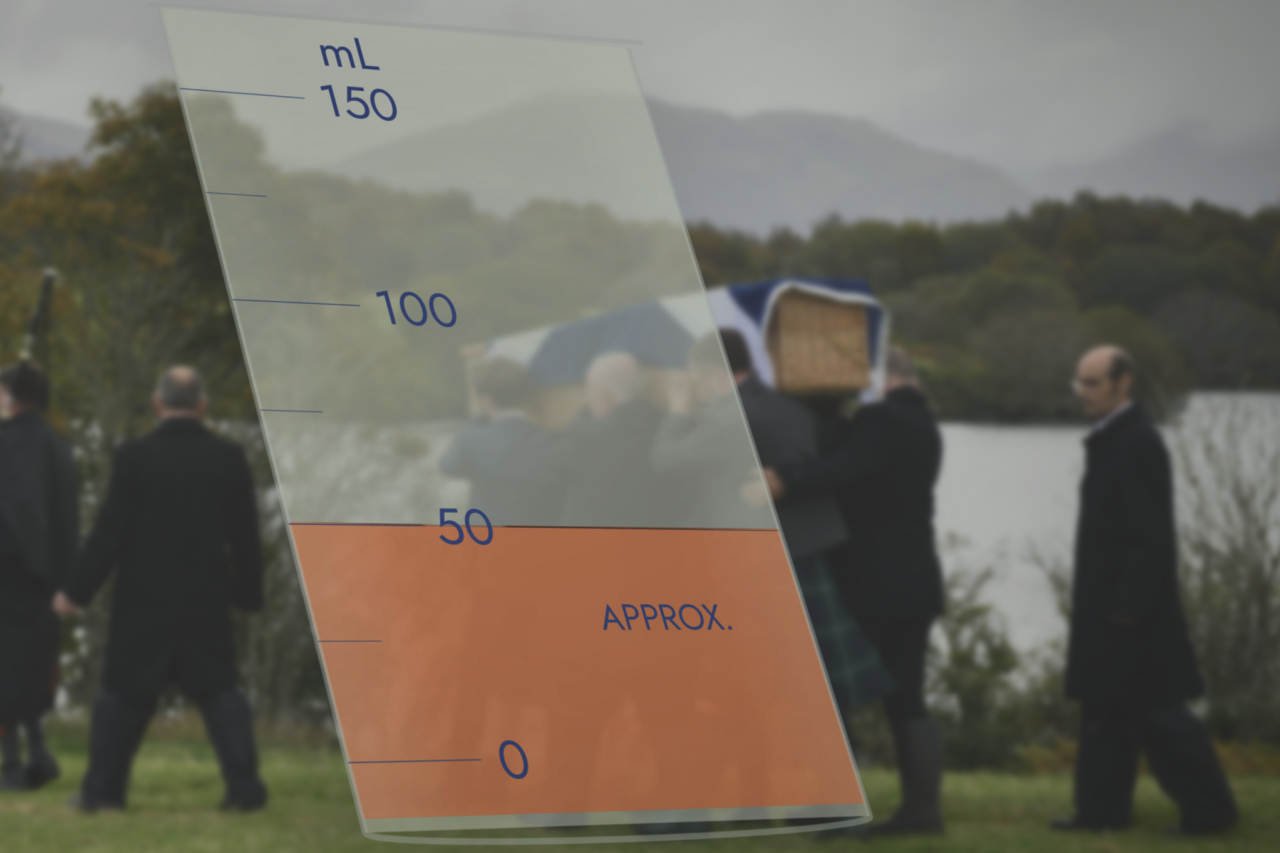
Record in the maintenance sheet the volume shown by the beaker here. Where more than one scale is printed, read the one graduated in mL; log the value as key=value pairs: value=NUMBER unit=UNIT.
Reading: value=50 unit=mL
